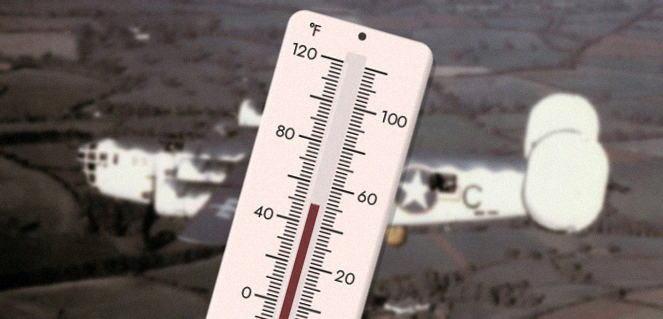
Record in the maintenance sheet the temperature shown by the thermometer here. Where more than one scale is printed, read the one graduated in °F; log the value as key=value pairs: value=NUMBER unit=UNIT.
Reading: value=50 unit=°F
